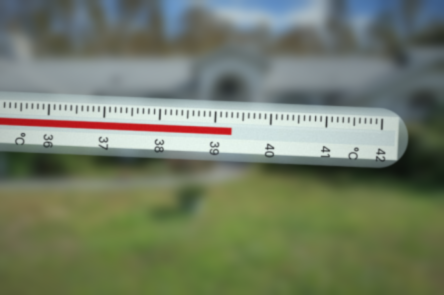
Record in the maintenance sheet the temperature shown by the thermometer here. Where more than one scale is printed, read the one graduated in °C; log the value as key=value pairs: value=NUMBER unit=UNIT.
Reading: value=39.3 unit=°C
